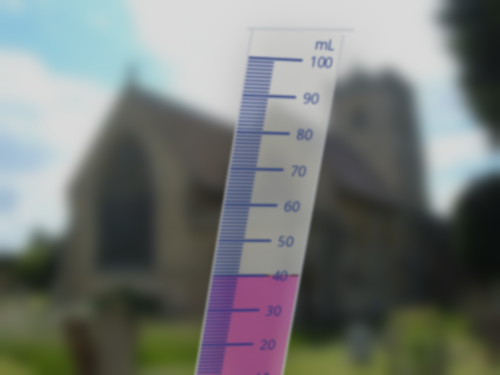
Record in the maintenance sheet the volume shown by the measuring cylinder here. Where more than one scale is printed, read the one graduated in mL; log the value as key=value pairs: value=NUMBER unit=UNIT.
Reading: value=40 unit=mL
